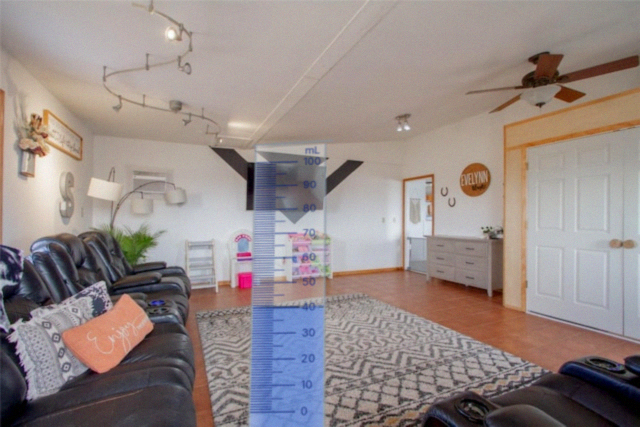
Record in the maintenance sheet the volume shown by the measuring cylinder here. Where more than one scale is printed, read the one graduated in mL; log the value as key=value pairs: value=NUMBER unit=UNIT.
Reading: value=40 unit=mL
